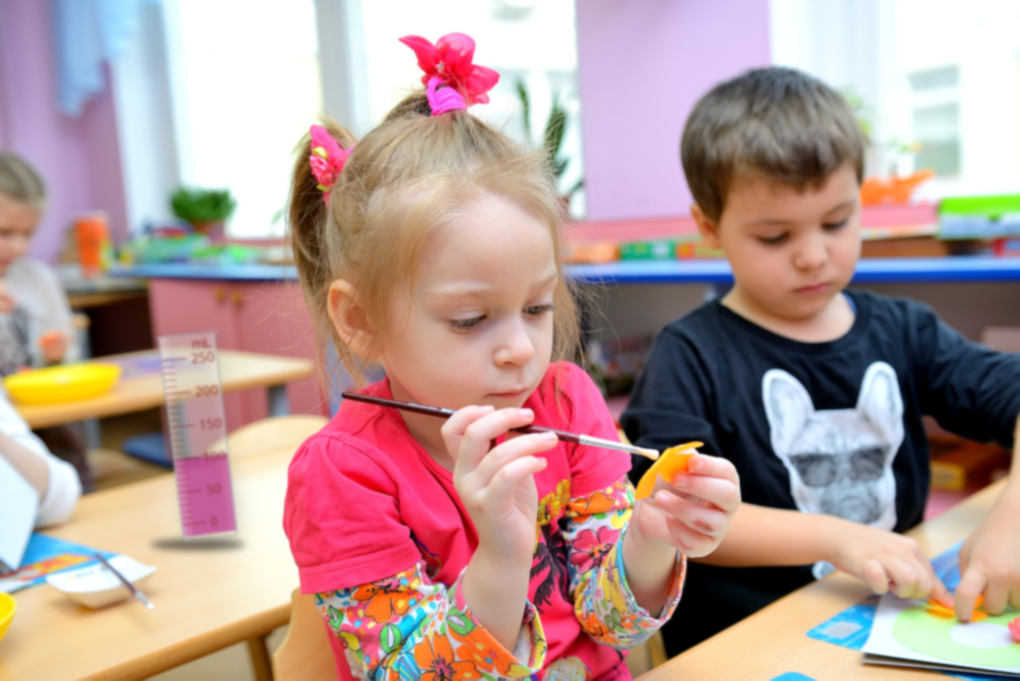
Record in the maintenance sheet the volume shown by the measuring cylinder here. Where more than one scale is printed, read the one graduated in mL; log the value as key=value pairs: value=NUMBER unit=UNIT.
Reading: value=100 unit=mL
